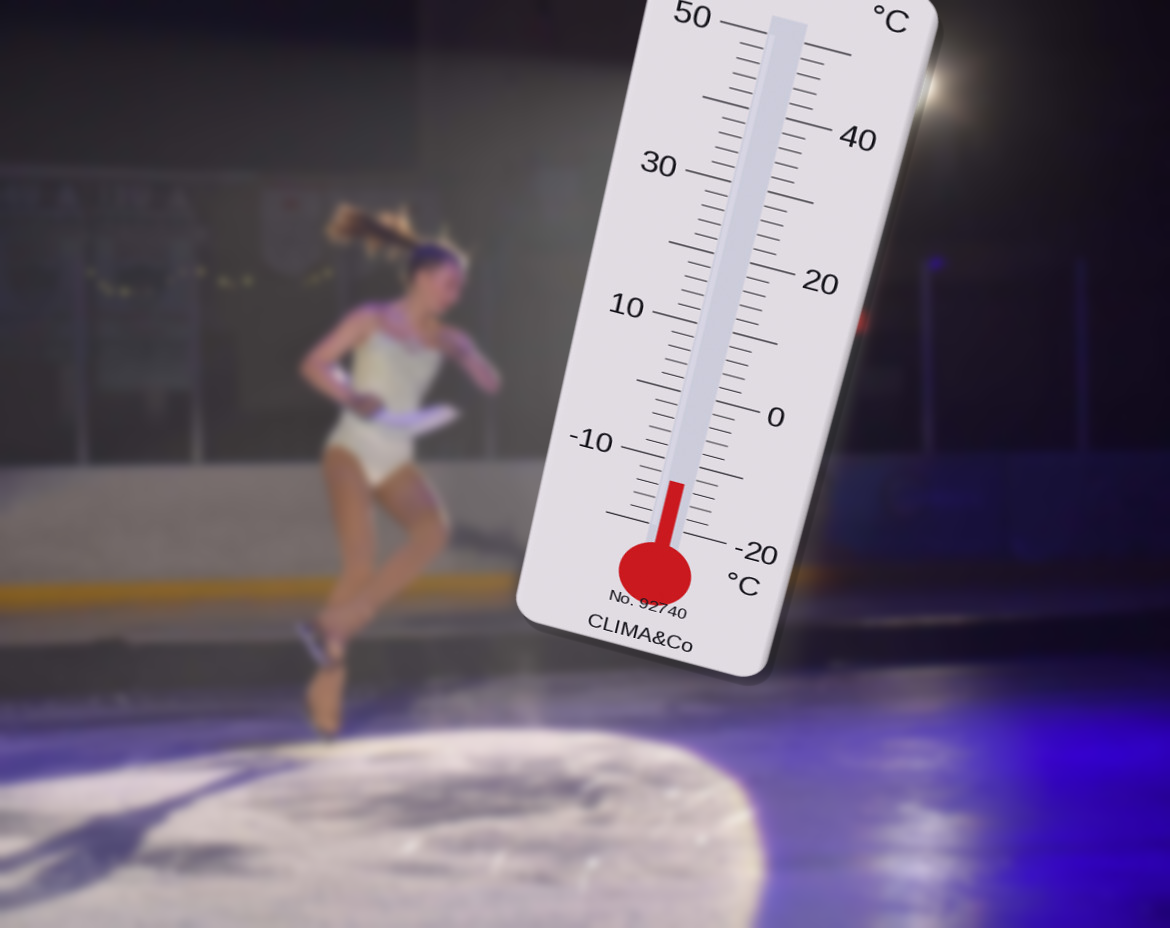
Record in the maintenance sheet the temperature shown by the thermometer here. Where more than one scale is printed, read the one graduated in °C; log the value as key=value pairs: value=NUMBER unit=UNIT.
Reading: value=-13 unit=°C
